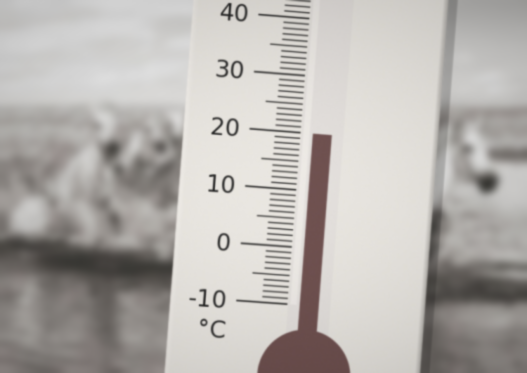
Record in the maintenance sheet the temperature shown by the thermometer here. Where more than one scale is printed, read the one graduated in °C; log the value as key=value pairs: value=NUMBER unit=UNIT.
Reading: value=20 unit=°C
